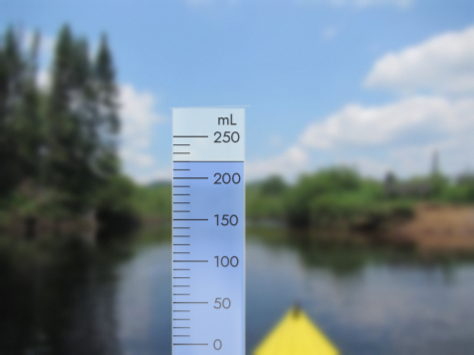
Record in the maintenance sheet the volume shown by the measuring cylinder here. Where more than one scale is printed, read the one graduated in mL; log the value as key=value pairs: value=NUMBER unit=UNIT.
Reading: value=220 unit=mL
